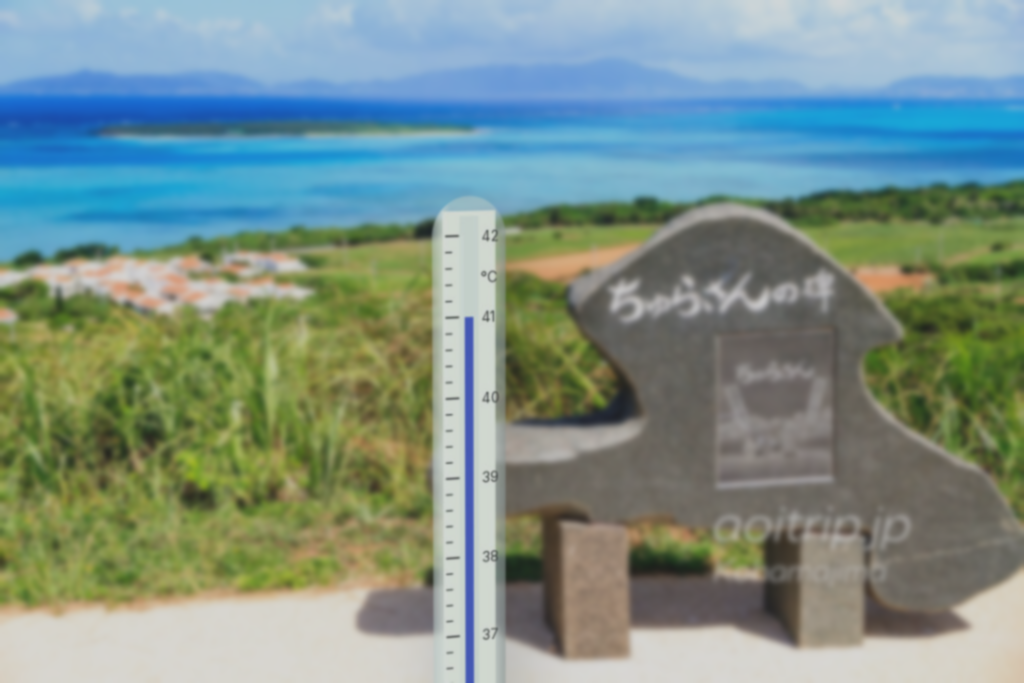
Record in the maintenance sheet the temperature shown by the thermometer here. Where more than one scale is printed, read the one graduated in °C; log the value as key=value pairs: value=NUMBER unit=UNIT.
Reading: value=41 unit=°C
